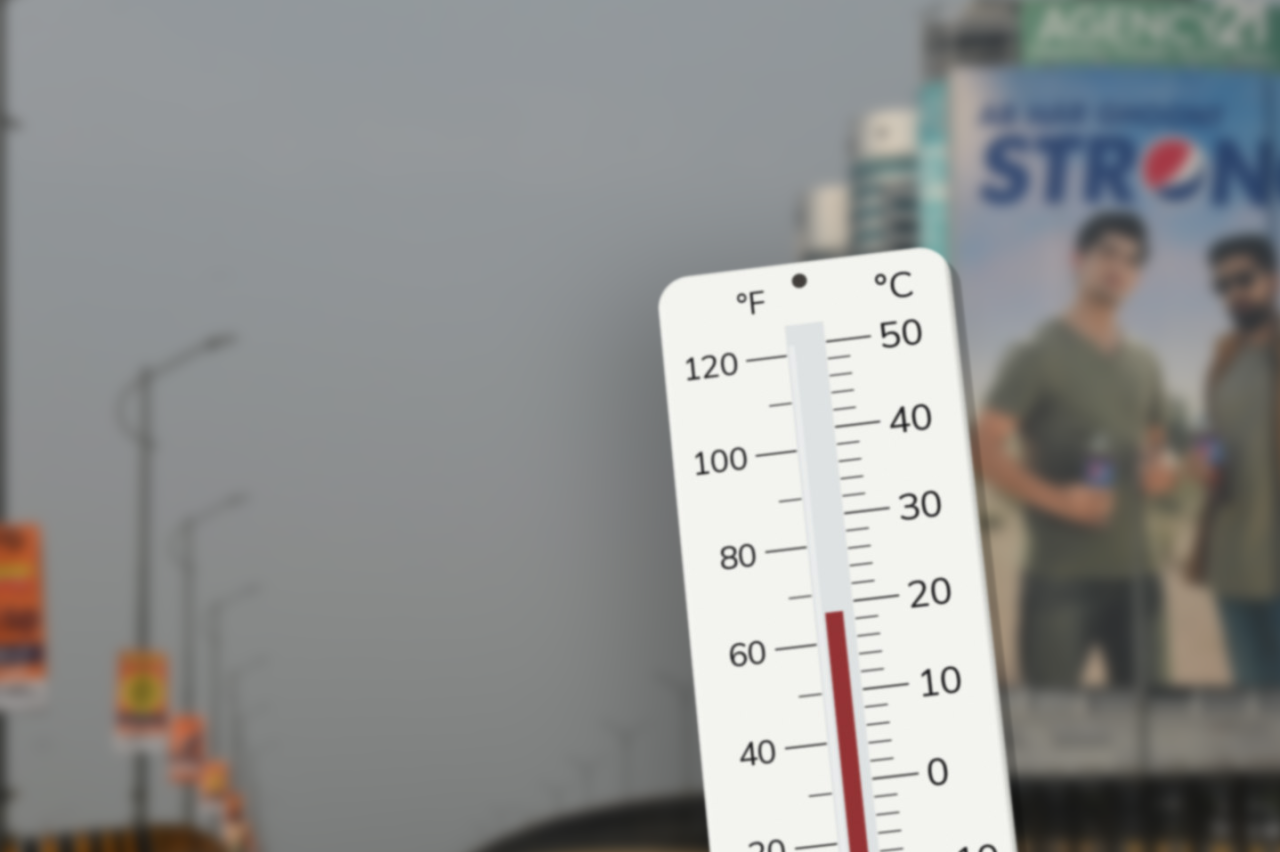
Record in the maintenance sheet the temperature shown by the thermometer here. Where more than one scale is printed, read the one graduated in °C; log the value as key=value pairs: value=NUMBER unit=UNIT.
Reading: value=19 unit=°C
